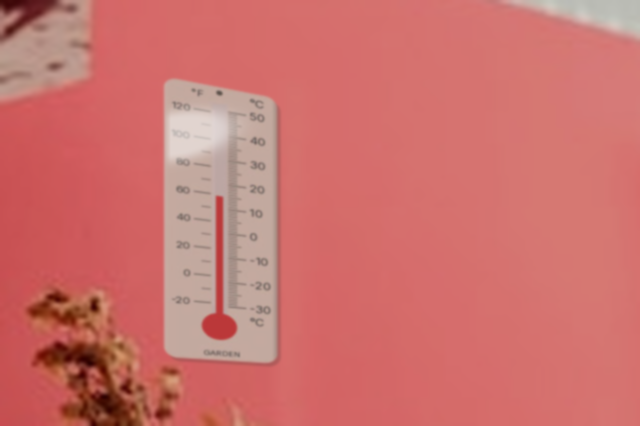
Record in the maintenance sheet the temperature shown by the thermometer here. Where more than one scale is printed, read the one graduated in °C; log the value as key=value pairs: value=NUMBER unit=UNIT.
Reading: value=15 unit=°C
